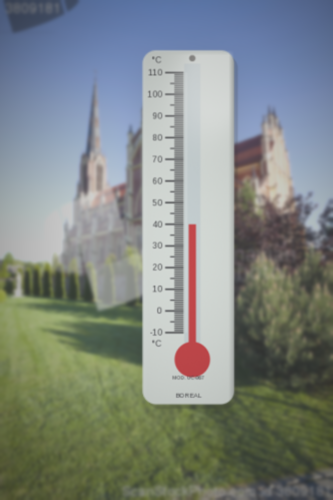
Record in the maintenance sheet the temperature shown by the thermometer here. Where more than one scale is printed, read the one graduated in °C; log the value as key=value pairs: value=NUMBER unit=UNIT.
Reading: value=40 unit=°C
